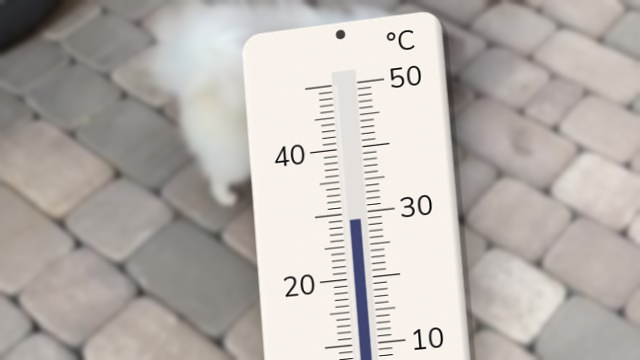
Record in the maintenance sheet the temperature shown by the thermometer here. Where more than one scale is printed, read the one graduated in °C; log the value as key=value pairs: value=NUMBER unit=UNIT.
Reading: value=29 unit=°C
